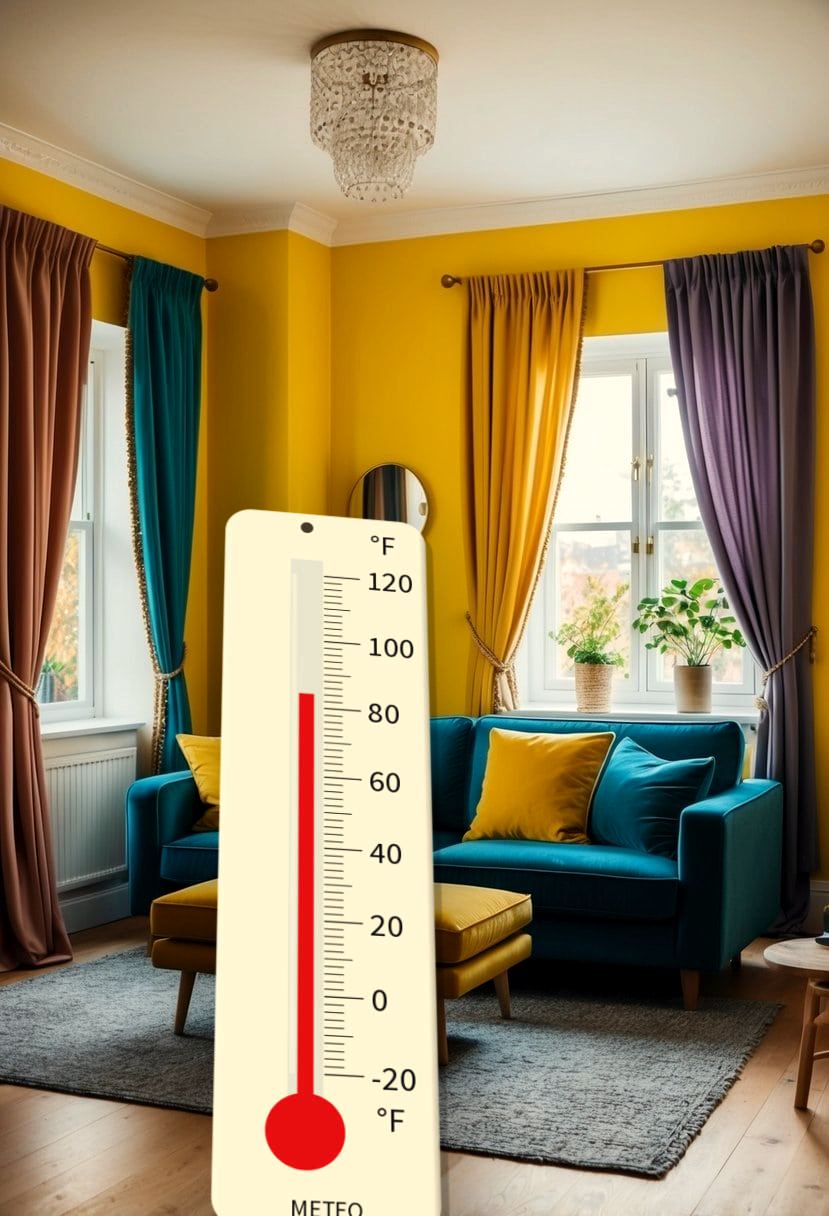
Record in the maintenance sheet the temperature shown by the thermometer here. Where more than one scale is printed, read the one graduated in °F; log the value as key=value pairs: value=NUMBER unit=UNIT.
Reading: value=84 unit=°F
